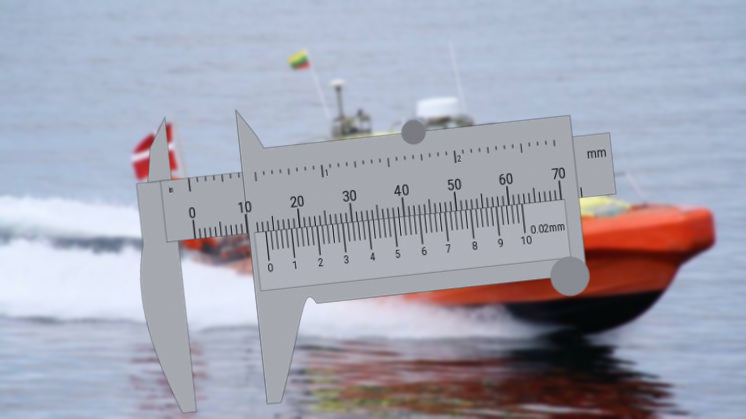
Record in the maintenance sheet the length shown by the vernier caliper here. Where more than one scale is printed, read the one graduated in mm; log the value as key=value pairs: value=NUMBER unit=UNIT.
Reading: value=13.5 unit=mm
